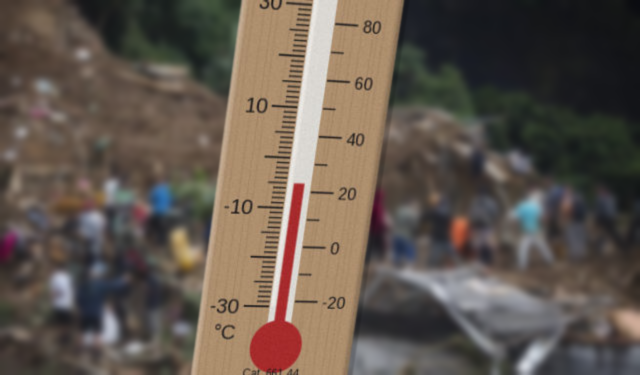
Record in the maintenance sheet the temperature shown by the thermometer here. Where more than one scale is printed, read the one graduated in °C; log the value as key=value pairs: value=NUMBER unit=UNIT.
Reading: value=-5 unit=°C
